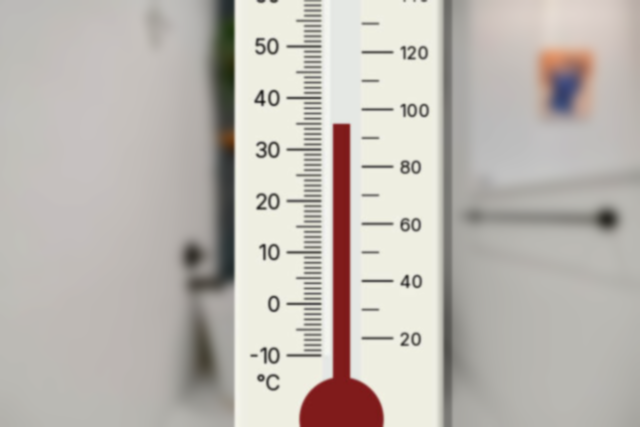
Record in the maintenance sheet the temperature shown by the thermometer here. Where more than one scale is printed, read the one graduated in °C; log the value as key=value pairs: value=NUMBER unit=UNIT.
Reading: value=35 unit=°C
